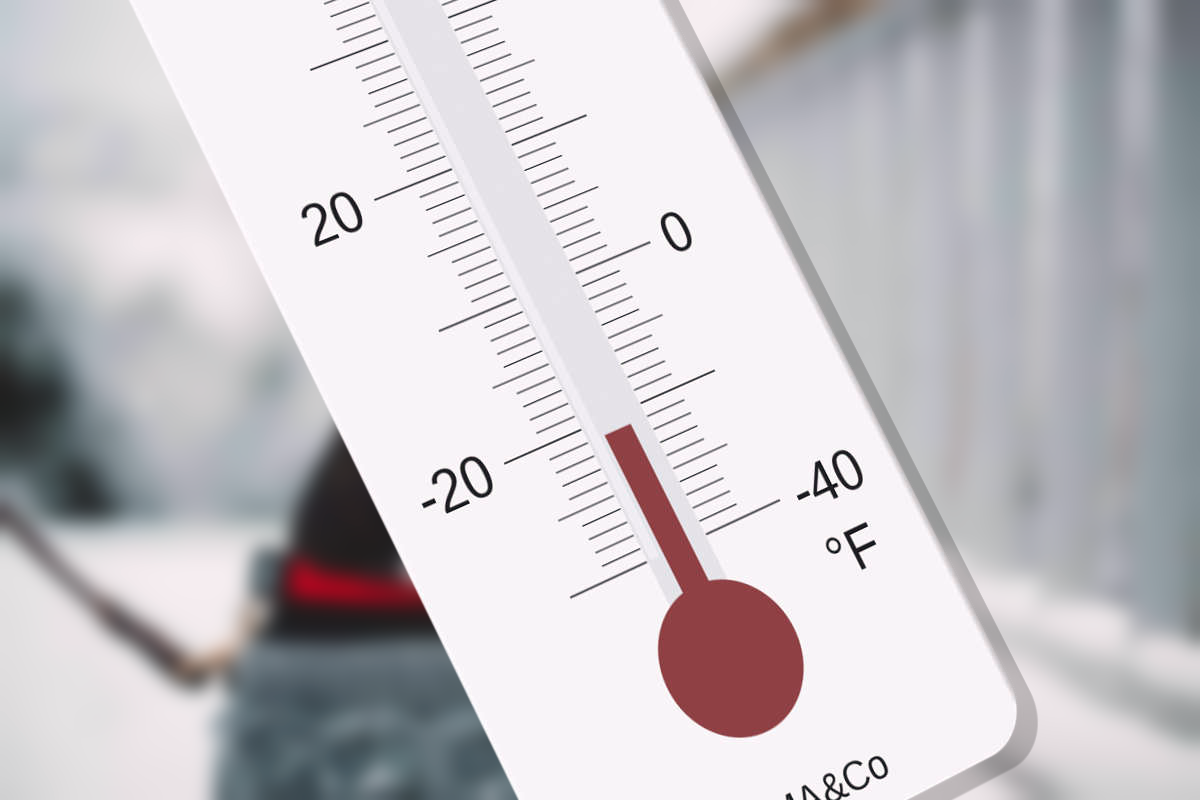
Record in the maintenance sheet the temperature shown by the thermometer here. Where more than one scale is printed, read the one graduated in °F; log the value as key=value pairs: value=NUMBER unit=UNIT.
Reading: value=-22 unit=°F
